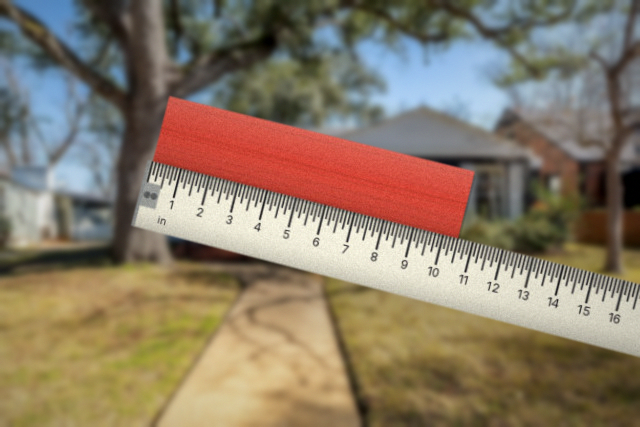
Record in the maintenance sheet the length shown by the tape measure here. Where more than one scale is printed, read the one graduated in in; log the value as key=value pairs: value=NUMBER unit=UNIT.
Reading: value=10.5 unit=in
